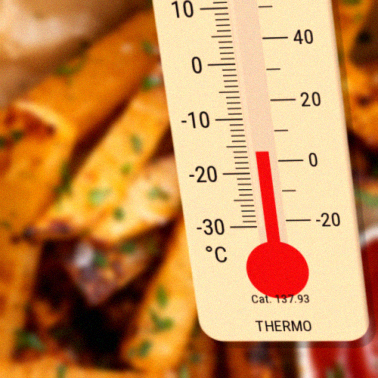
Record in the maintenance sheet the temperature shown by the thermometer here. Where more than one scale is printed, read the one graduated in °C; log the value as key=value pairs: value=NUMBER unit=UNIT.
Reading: value=-16 unit=°C
